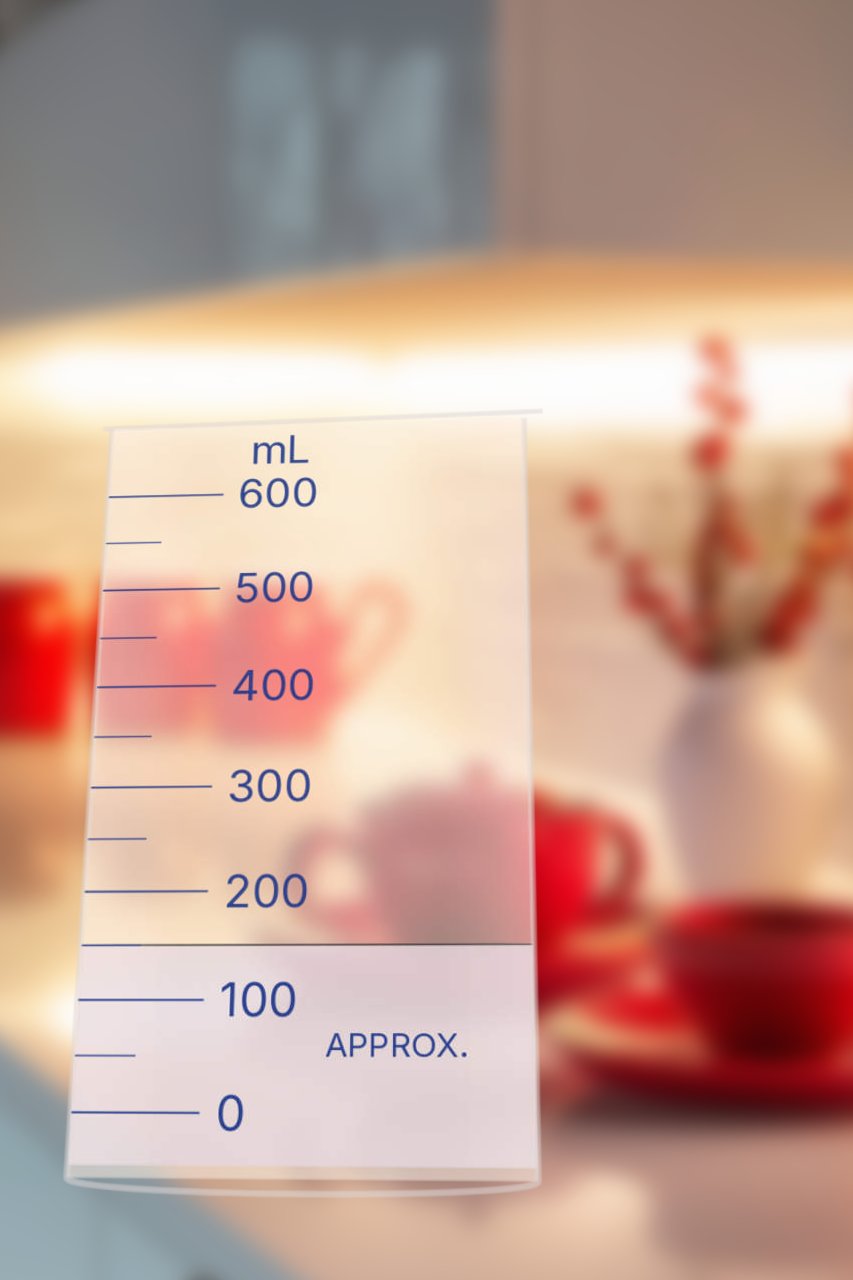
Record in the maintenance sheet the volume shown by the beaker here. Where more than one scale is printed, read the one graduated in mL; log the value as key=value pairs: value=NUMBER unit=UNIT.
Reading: value=150 unit=mL
